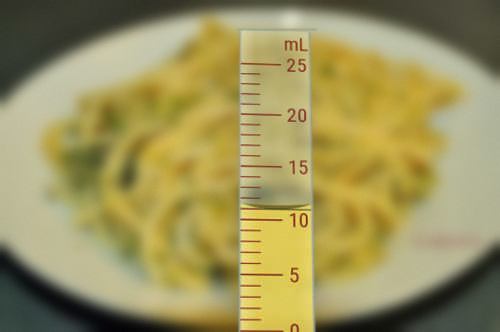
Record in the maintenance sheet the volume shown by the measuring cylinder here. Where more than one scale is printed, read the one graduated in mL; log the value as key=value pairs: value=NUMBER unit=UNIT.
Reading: value=11 unit=mL
